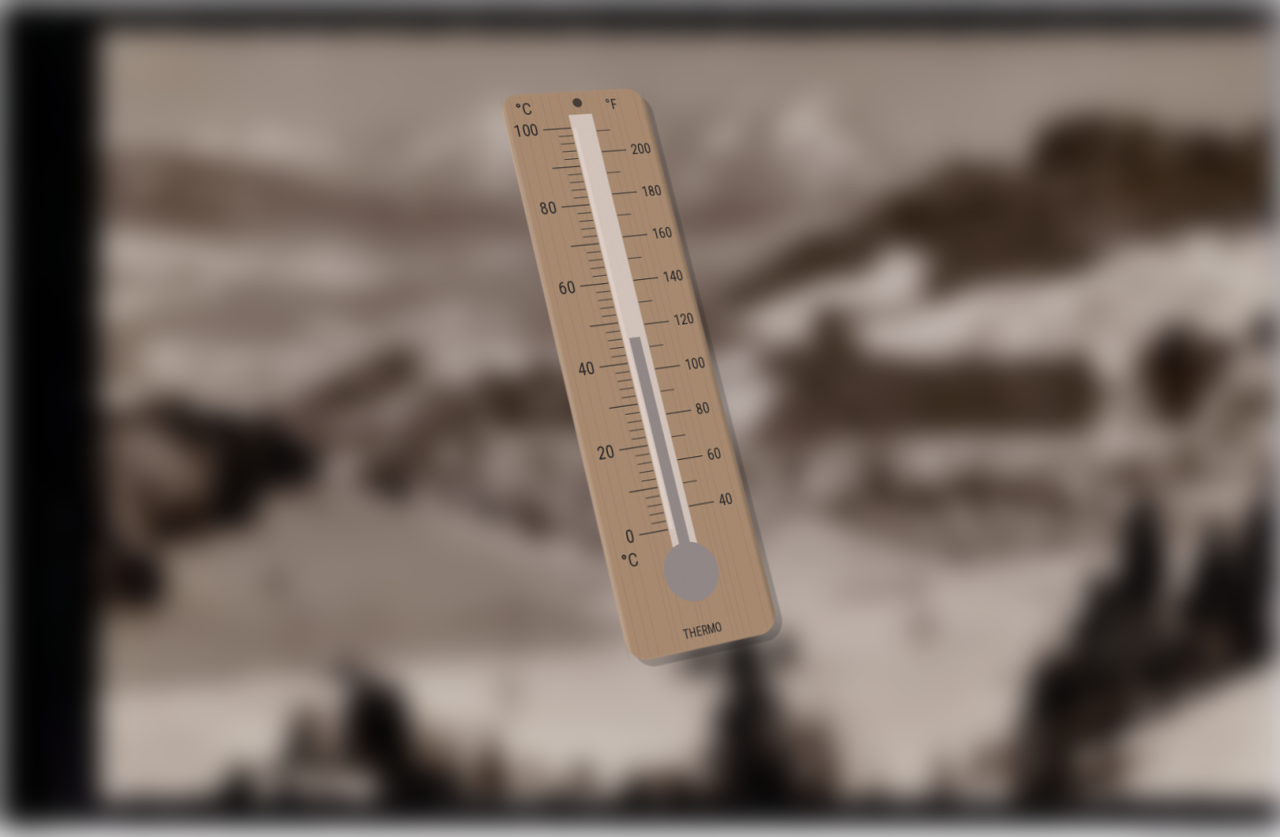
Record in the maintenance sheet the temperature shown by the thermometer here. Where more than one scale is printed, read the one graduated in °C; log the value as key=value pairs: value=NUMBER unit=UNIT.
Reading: value=46 unit=°C
